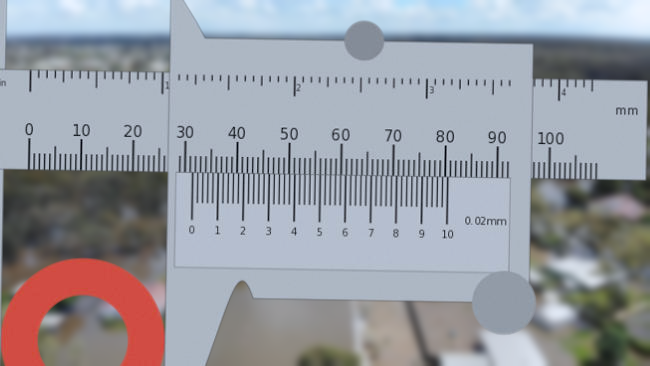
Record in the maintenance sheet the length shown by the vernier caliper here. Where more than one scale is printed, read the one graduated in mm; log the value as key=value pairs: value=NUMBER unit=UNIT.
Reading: value=31.5 unit=mm
